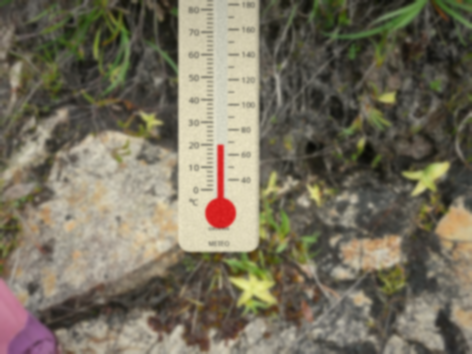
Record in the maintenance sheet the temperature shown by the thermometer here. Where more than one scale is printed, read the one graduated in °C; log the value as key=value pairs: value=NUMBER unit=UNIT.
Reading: value=20 unit=°C
